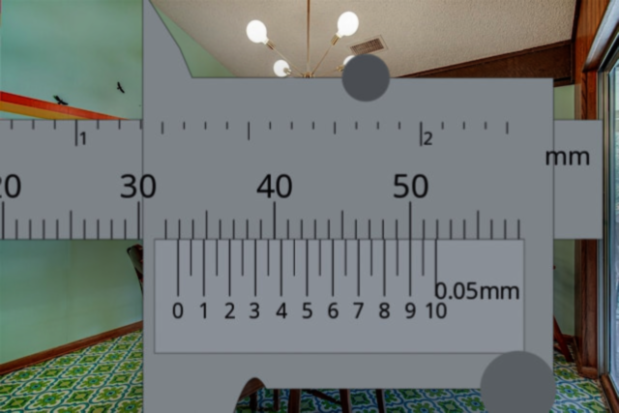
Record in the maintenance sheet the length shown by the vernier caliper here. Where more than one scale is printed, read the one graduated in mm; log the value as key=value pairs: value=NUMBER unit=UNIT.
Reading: value=32.9 unit=mm
